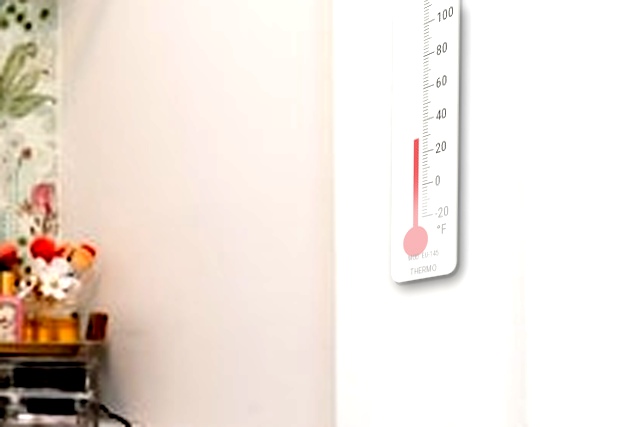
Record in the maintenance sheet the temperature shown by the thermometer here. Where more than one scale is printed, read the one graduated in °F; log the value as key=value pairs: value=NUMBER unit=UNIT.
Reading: value=30 unit=°F
